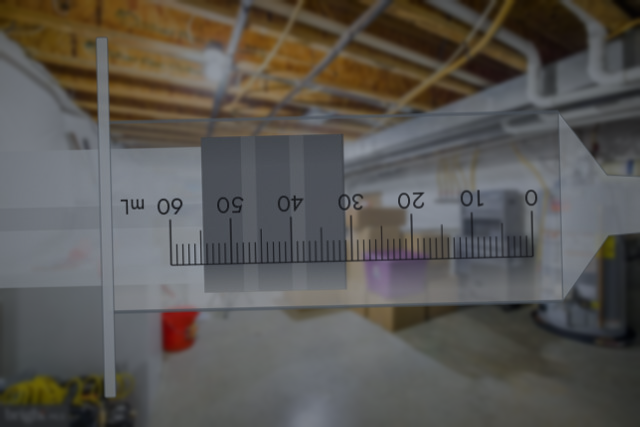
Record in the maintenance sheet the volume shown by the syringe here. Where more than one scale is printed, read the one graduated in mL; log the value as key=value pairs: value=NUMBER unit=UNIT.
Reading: value=31 unit=mL
